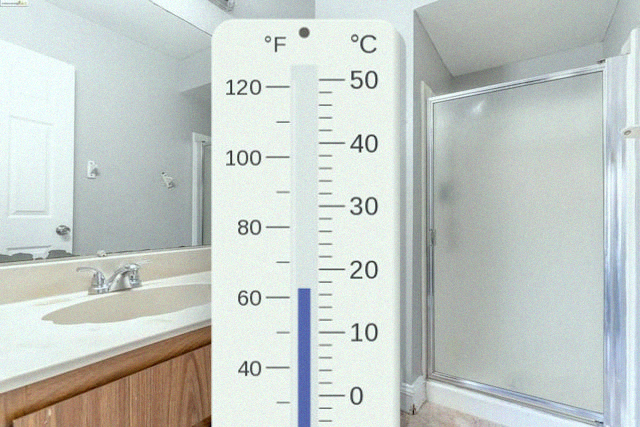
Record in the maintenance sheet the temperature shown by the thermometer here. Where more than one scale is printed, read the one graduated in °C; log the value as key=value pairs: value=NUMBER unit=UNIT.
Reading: value=17 unit=°C
